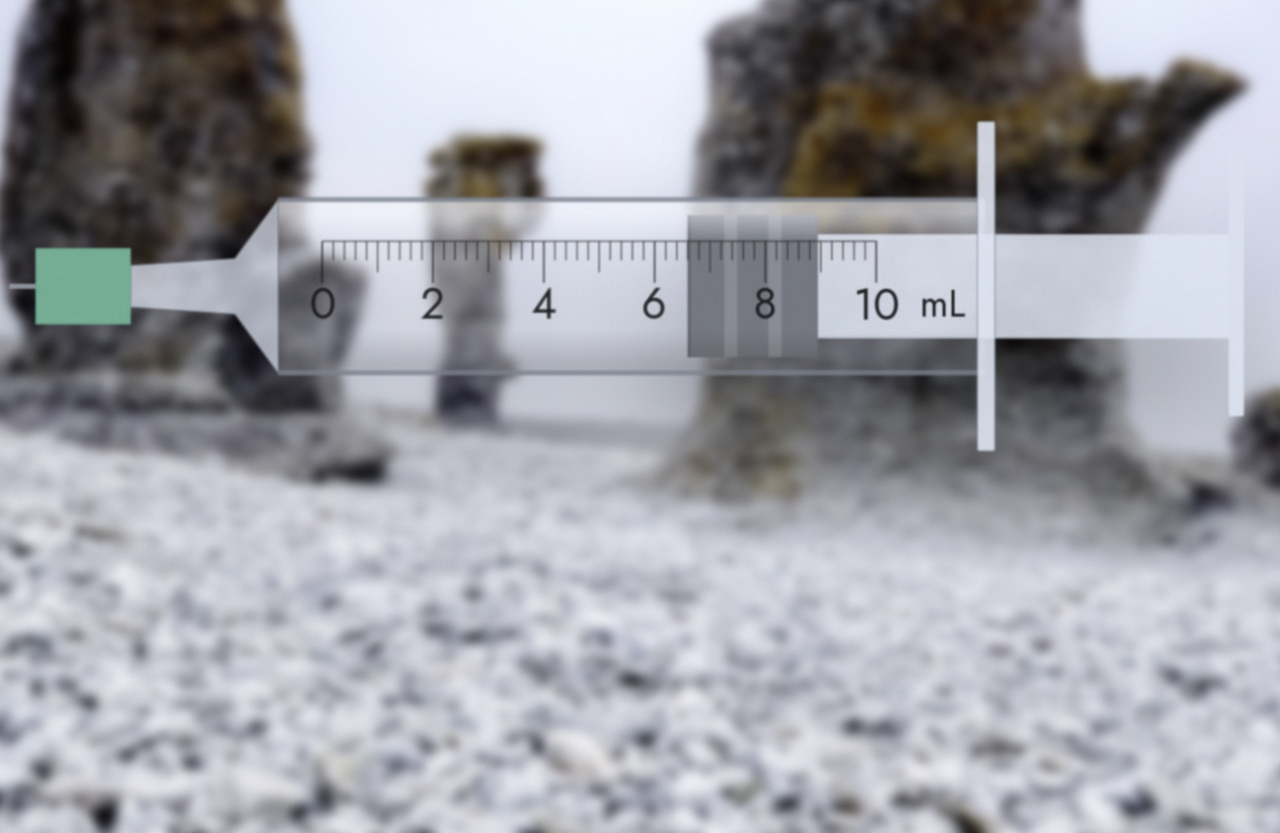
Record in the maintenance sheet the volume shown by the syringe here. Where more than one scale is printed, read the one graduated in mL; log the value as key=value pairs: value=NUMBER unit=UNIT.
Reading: value=6.6 unit=mL
